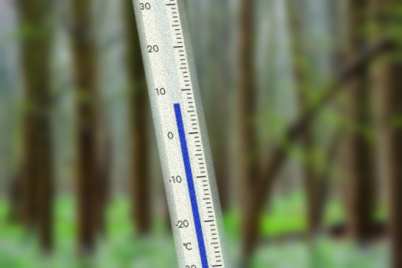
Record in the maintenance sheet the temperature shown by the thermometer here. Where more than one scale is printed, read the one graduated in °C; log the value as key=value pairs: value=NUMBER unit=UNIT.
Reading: value=7 unit=°C
